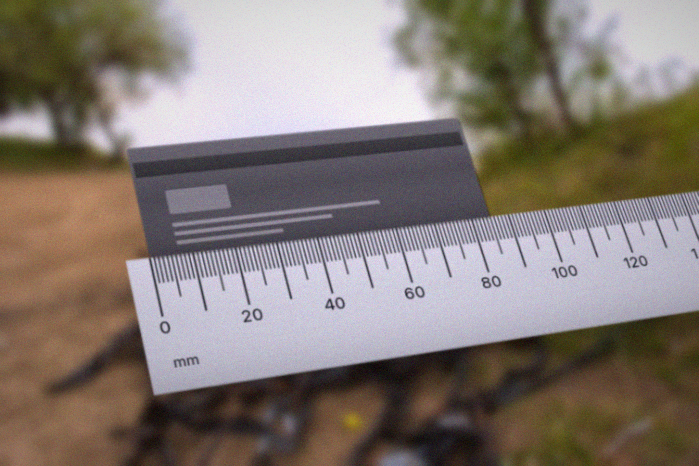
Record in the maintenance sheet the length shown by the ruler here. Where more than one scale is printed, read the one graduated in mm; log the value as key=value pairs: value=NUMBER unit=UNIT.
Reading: value=85 unit=mm
